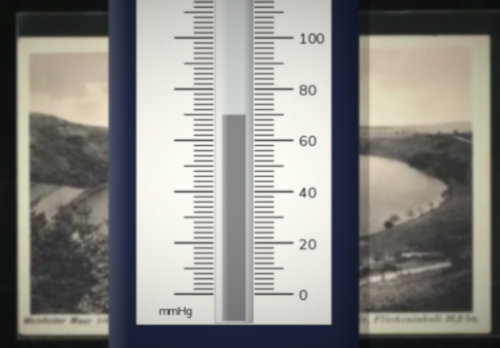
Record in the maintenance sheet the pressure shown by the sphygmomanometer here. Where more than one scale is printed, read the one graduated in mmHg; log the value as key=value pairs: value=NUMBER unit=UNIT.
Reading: value=70 unit=mmHg
